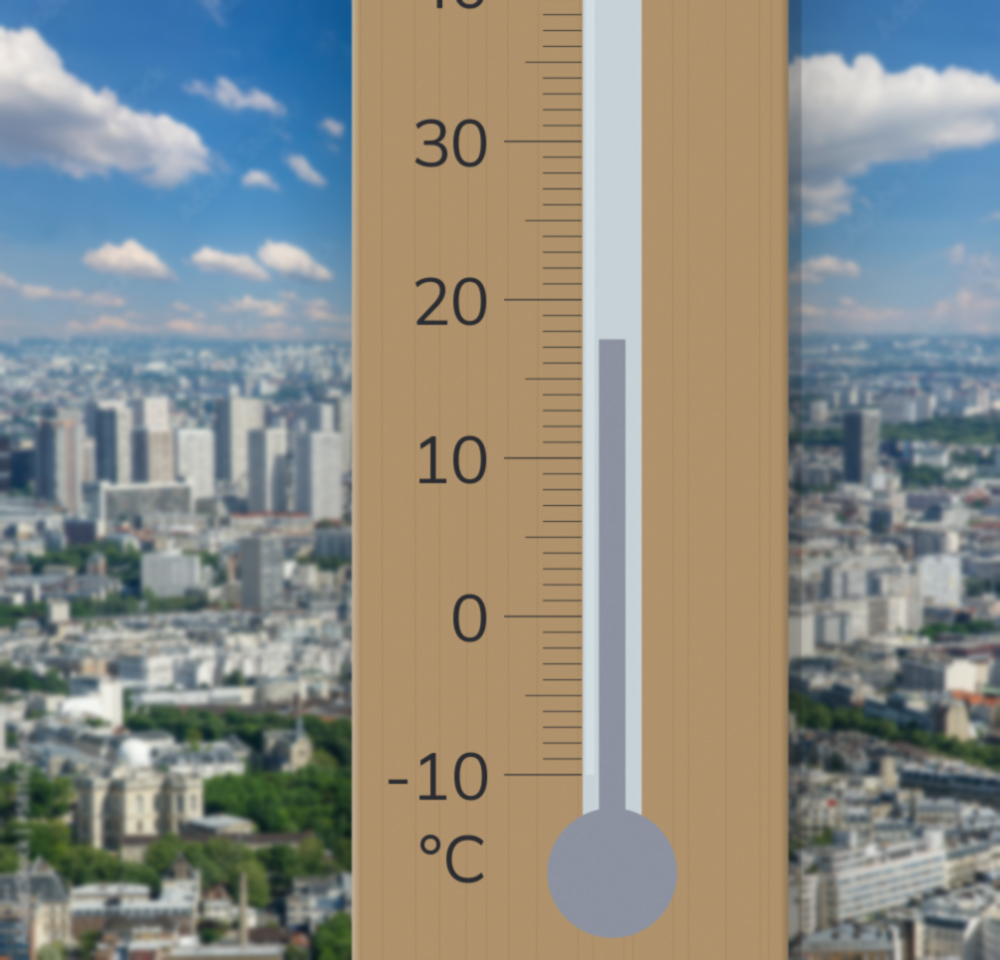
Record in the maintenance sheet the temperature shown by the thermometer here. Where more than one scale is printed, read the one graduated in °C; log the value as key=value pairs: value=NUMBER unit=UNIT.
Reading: value=17.5 unit=°C
